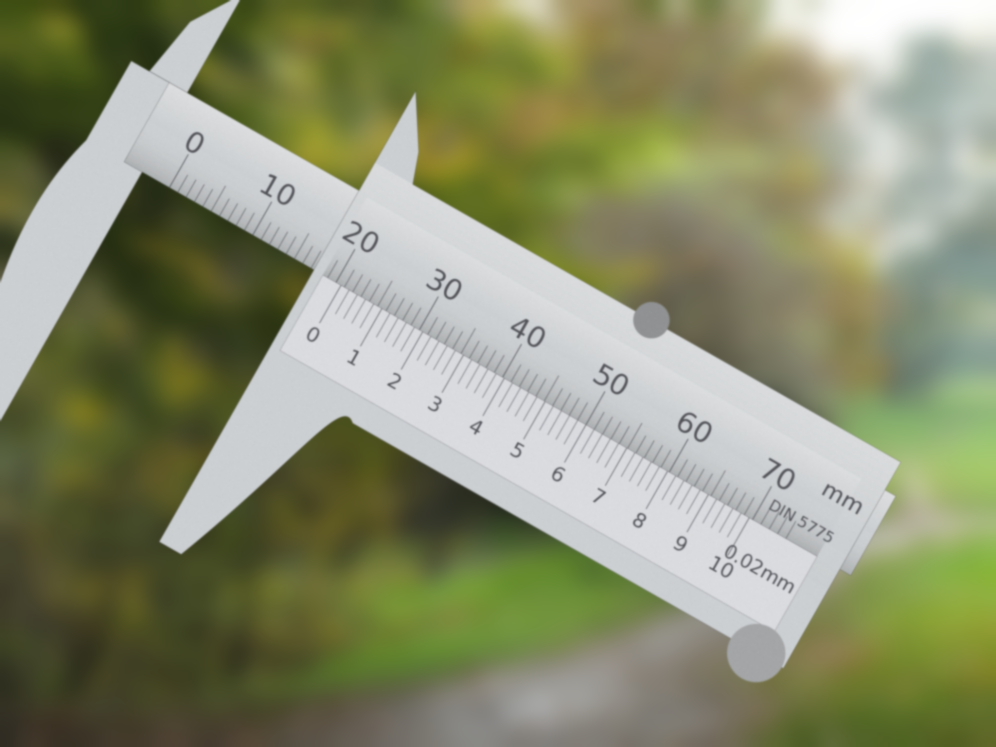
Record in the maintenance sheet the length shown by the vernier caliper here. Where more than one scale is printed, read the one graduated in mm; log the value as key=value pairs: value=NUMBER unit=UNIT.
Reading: value=20.6 unit=mm
